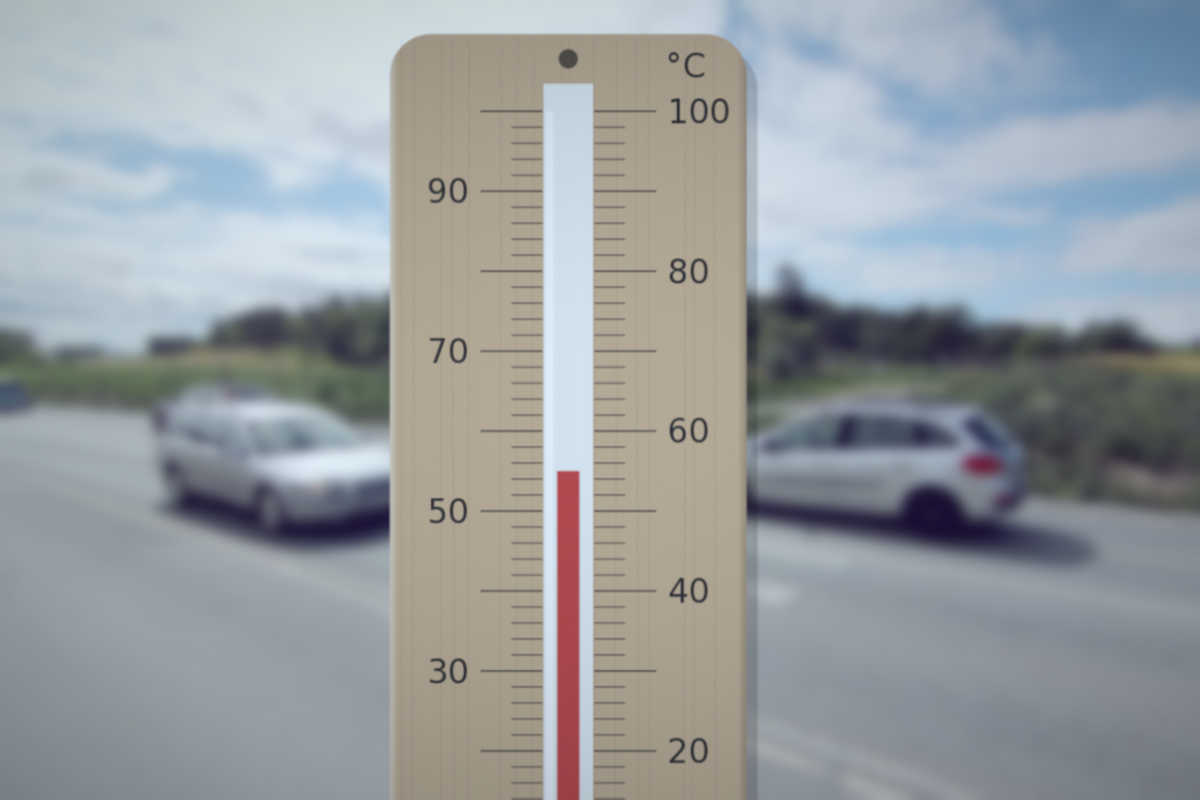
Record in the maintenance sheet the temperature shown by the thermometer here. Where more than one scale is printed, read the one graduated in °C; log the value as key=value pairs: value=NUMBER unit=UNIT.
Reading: value=55 unit=°C
